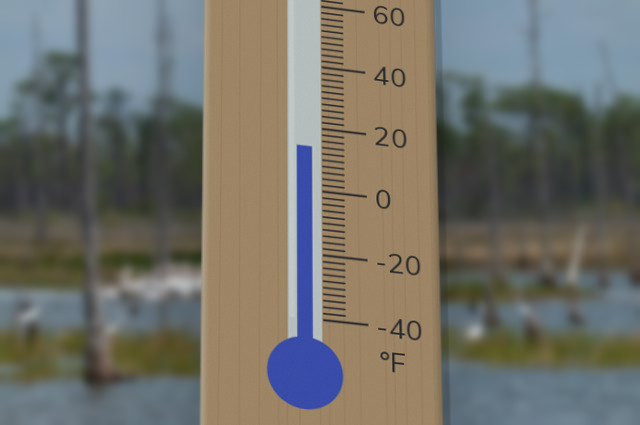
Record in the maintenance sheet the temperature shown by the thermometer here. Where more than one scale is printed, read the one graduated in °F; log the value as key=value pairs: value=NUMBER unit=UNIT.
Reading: value=14 unit=°F
